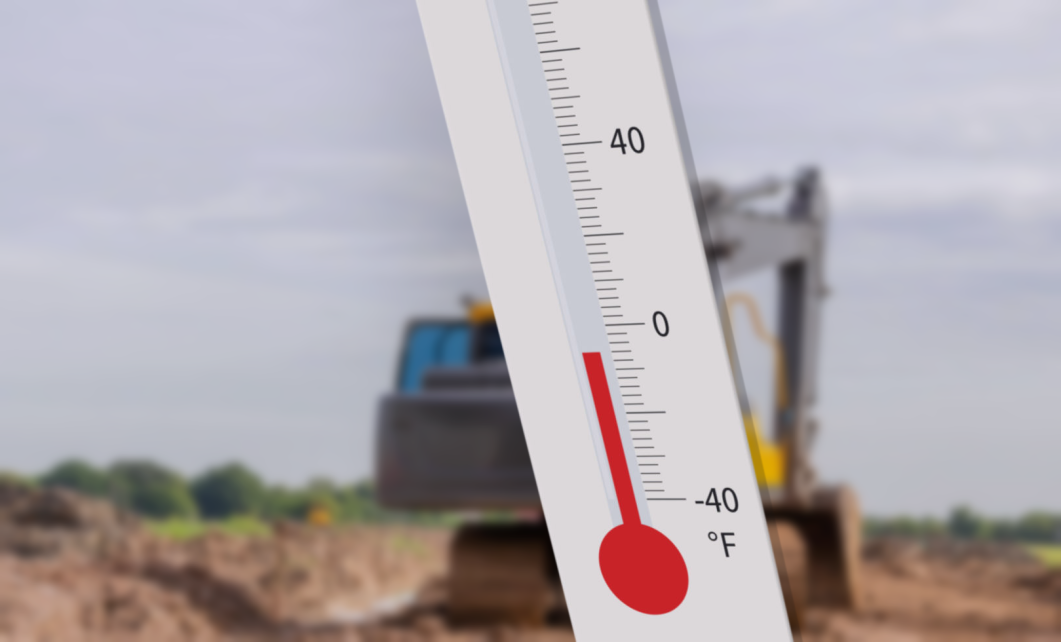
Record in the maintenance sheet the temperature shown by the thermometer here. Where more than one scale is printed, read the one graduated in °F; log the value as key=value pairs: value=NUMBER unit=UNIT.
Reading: value=-6 unit=°F
